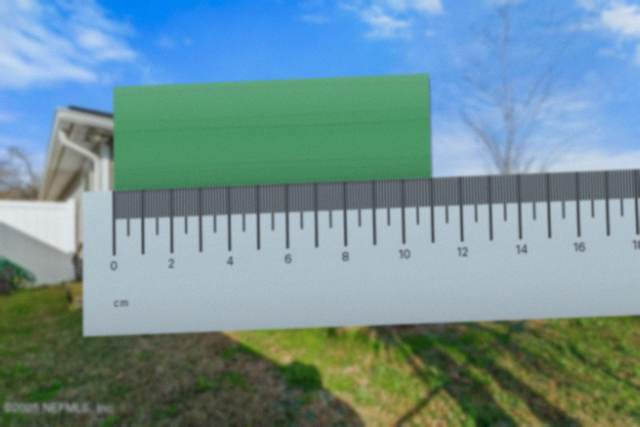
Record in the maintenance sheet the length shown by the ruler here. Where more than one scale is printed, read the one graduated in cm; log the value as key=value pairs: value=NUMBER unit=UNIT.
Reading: value=11 unit=cm
